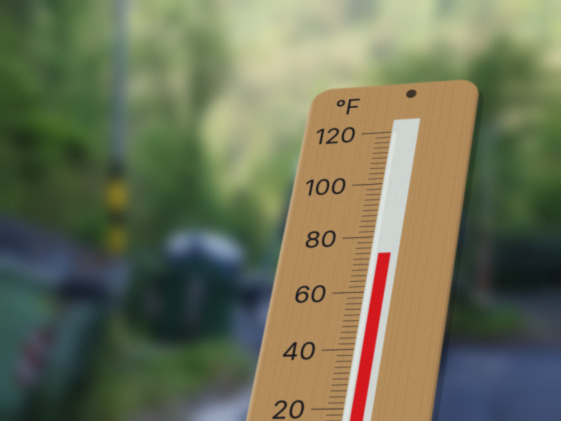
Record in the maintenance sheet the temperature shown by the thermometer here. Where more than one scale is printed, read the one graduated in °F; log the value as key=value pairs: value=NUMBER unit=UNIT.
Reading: value=74 unit=°F
